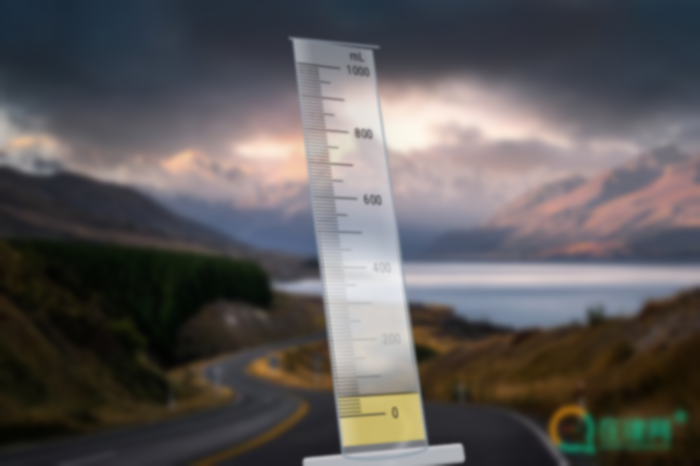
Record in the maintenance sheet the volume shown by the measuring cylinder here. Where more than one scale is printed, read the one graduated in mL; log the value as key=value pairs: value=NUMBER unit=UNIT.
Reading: value=50 unit=mL
